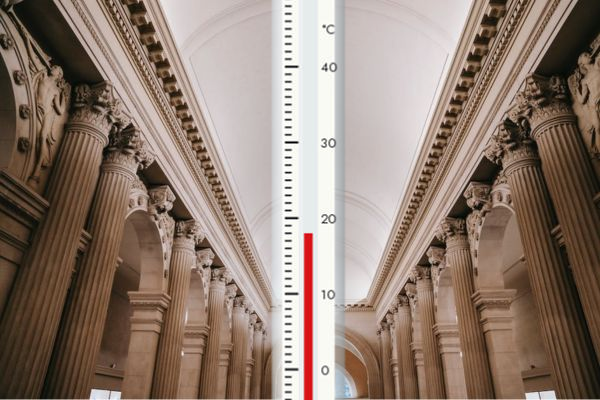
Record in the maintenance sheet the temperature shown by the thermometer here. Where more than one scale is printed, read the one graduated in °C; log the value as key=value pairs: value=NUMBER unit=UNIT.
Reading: value=18 unit=°C
